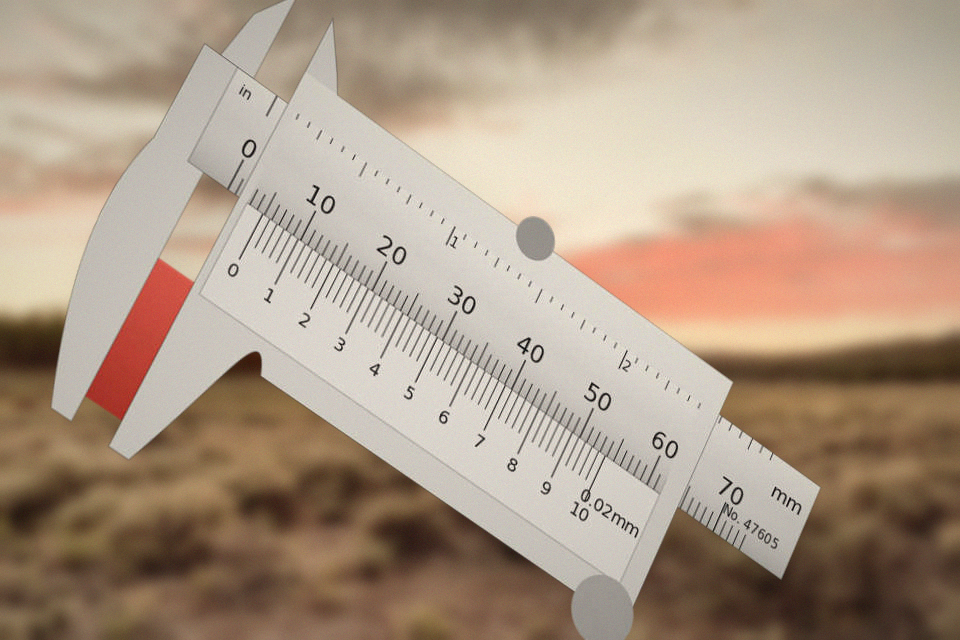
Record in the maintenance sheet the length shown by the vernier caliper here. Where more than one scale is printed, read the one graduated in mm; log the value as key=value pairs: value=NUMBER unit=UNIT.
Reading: value=4.8 unit=mm
